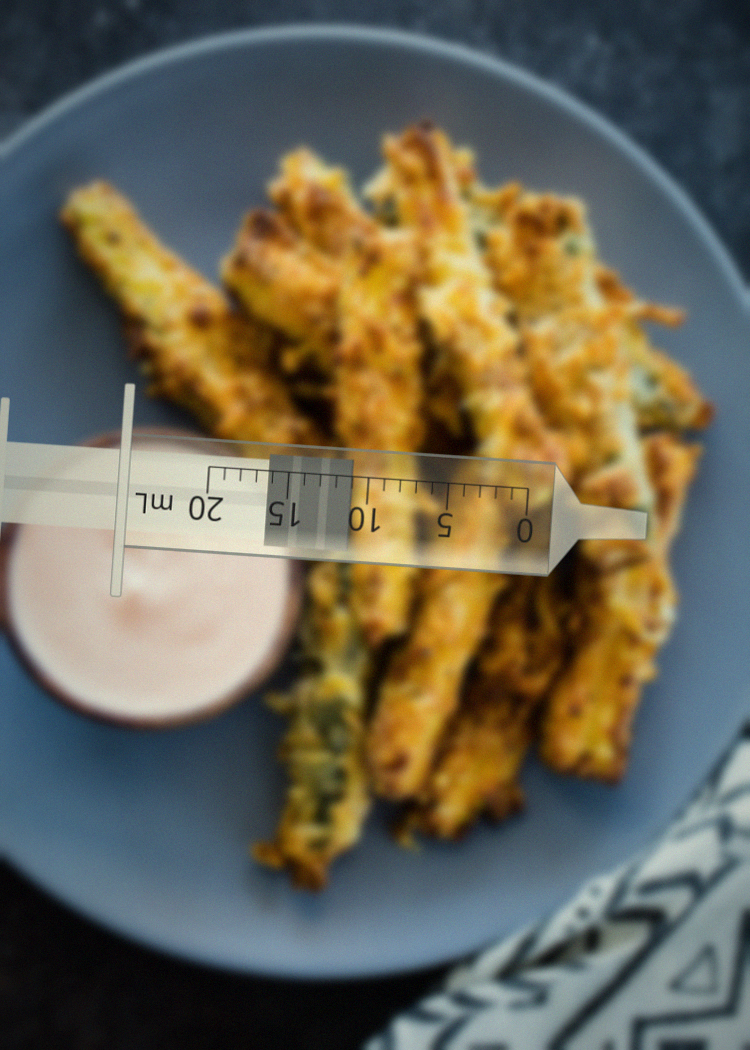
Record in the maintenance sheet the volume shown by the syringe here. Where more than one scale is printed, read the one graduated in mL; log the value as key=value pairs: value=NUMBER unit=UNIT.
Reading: value=11 unit=mL
